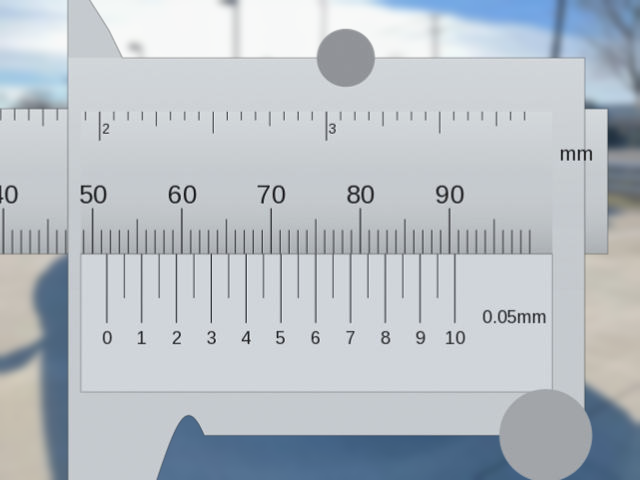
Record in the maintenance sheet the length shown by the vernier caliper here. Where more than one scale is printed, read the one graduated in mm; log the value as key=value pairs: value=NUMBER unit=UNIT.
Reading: value=51.6 unit=mm
